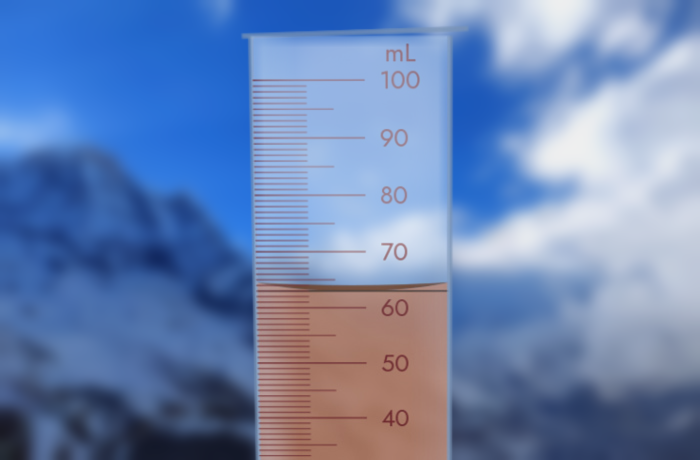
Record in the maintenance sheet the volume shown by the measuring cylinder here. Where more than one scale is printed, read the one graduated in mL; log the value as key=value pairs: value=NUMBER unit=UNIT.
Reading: value=63 unit=mL
